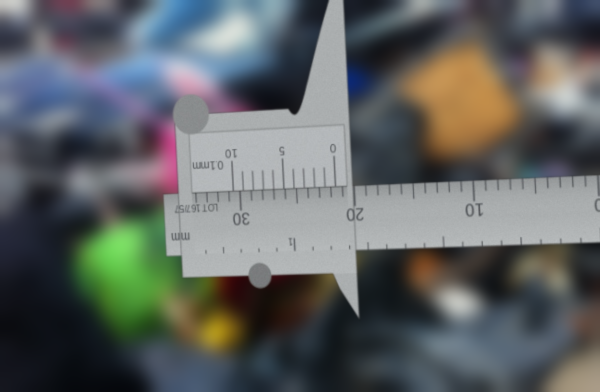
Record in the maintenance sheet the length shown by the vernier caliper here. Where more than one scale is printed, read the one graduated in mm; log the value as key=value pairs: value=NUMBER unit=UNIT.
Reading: value=21.6 unit=mm
